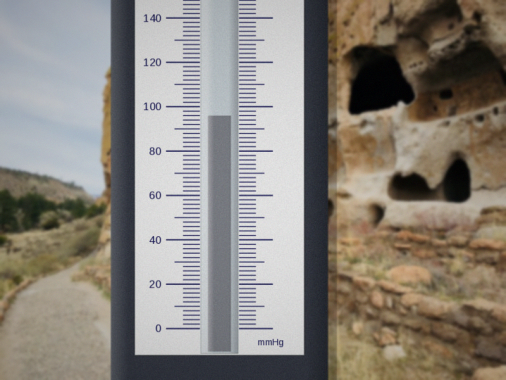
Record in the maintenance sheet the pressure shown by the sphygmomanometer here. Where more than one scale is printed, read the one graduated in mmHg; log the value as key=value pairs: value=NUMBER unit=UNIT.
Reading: value=96 unit=mmHg
